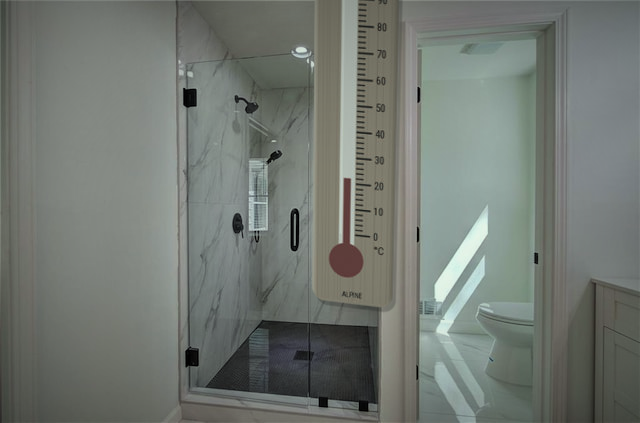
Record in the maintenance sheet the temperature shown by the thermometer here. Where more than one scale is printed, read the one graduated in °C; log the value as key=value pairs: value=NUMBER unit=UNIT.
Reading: value=22 unit=°C
